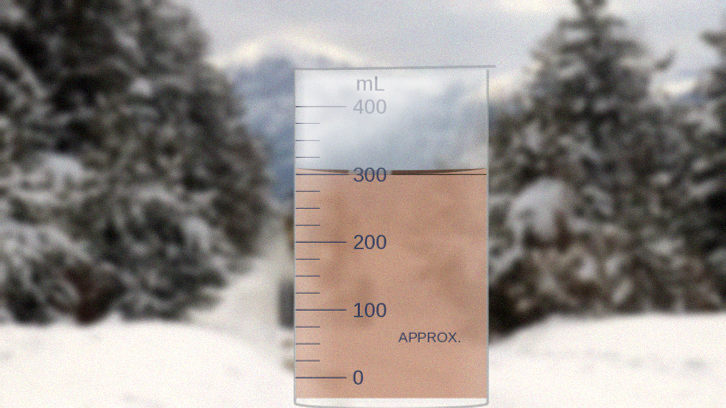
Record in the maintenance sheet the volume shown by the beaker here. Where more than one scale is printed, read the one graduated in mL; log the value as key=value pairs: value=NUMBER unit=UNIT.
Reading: value=300 unit=mL
